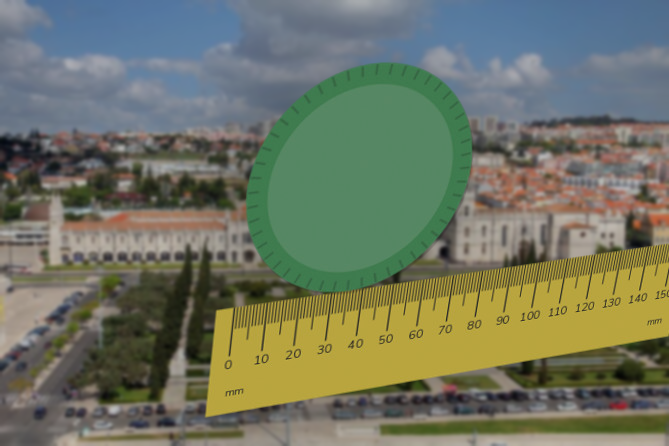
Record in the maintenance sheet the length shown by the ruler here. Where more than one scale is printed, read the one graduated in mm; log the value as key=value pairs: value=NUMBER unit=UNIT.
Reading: value=70 unit=mm
